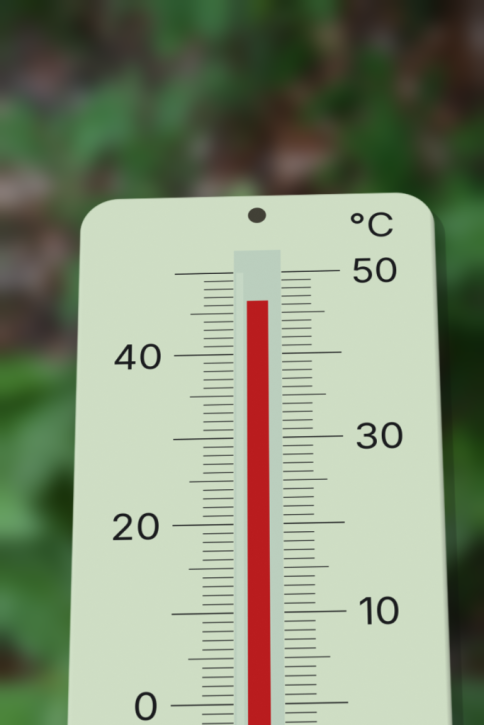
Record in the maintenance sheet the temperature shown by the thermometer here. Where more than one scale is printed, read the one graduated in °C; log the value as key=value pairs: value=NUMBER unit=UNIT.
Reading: value=46.5 unit=°C
